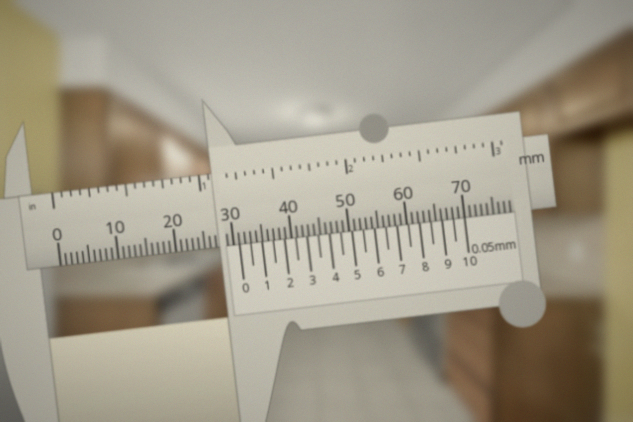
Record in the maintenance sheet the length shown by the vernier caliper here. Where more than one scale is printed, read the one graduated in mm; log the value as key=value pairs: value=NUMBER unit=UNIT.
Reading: value=31.0 unit=mm
